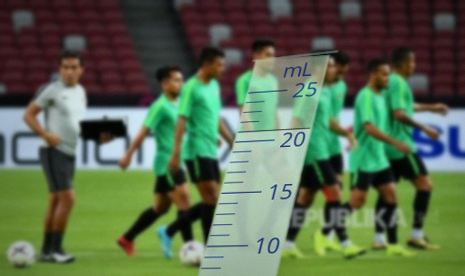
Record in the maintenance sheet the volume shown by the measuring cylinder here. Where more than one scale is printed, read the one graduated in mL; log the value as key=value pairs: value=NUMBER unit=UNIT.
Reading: value=21 unit=mL
